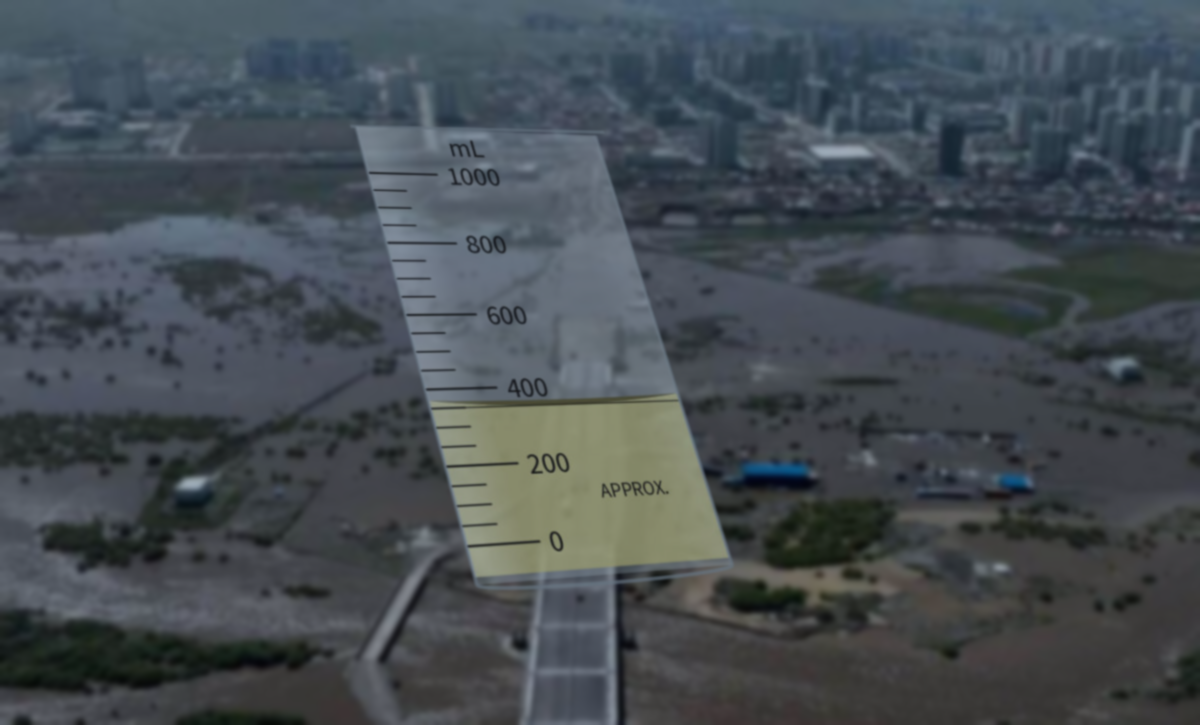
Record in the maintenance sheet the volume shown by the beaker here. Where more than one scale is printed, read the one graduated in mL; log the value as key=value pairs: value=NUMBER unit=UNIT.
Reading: value=350 unit=mL
